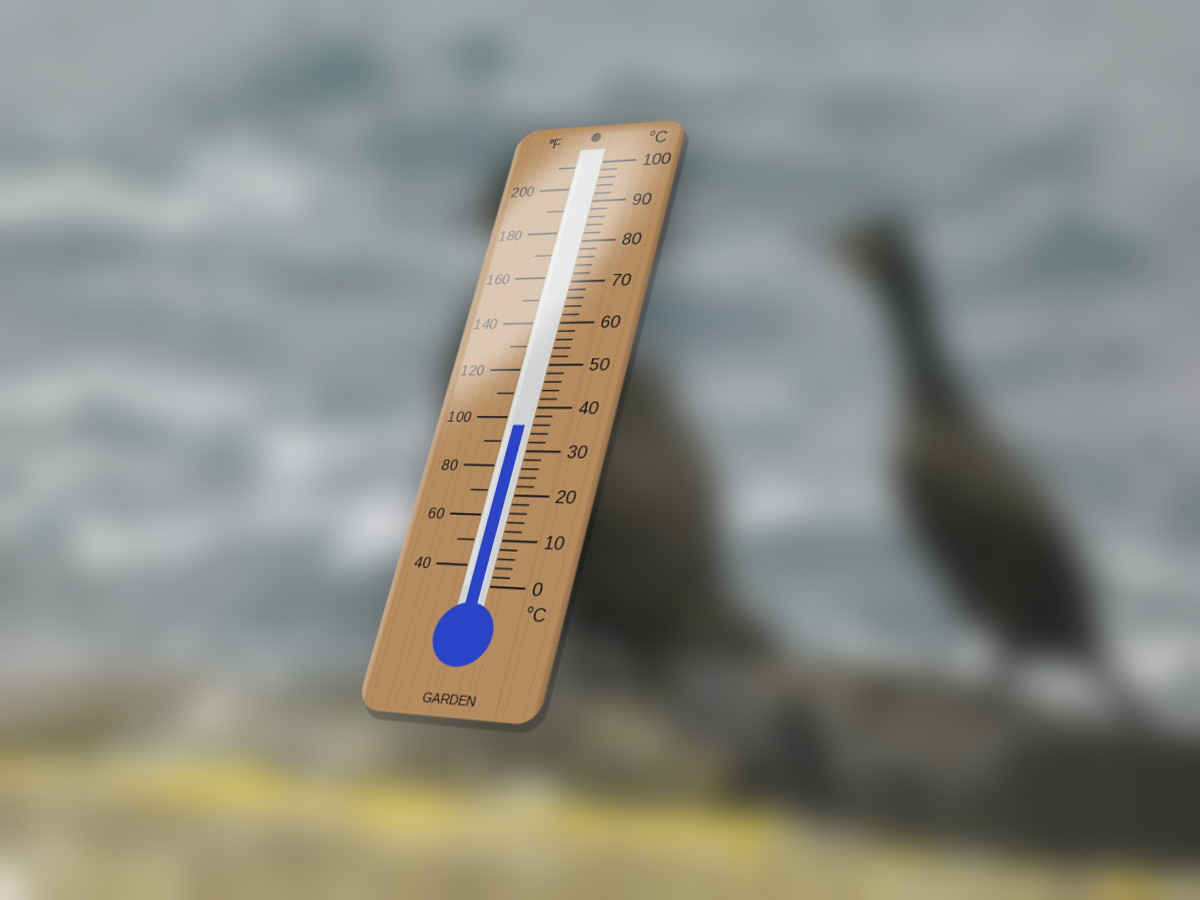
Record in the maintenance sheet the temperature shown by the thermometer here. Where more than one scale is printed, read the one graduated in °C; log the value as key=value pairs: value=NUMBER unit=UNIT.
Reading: value=36 unit=°C
